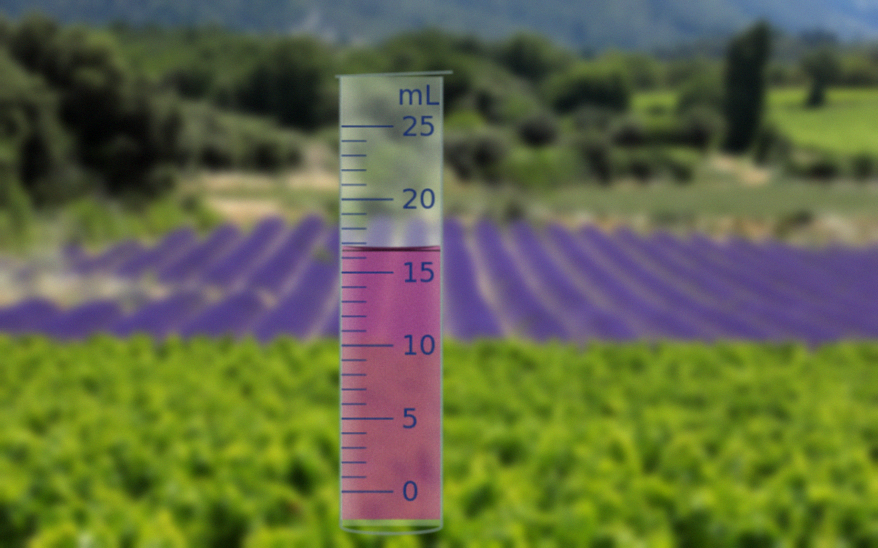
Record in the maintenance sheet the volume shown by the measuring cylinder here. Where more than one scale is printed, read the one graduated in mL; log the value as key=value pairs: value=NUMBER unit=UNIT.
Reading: value=16.5 unit=mL
